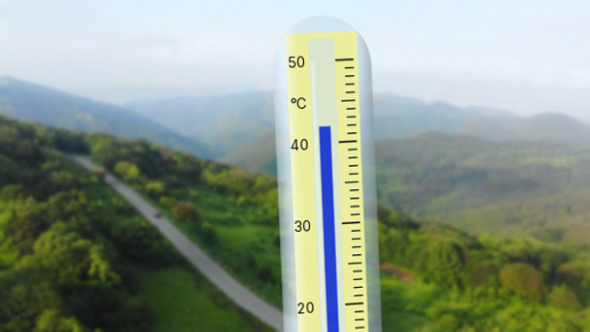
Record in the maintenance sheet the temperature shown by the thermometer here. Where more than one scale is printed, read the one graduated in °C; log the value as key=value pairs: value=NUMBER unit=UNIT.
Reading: value=42 unit=°C
